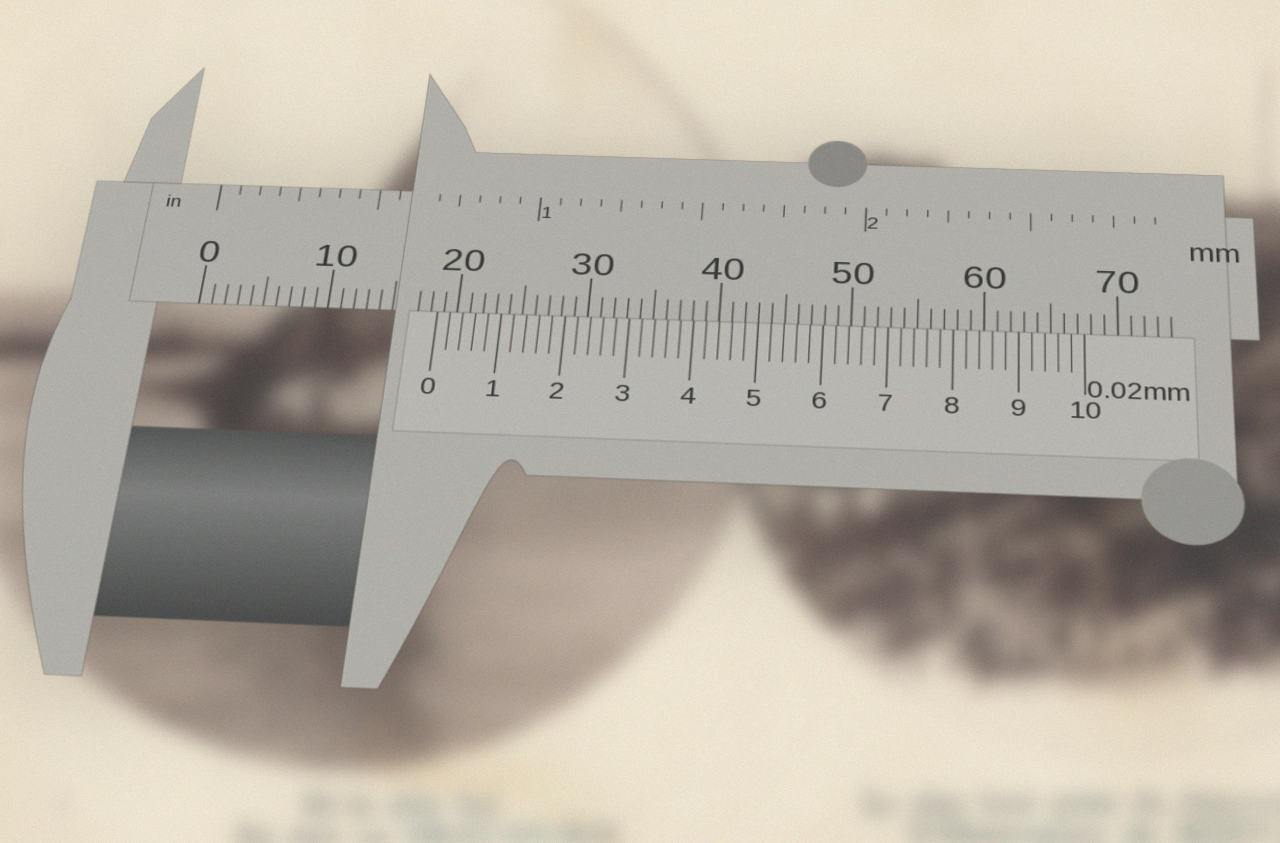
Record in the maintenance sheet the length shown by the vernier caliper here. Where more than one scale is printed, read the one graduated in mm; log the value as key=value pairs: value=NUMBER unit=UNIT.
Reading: value=18.5 unit=mm
